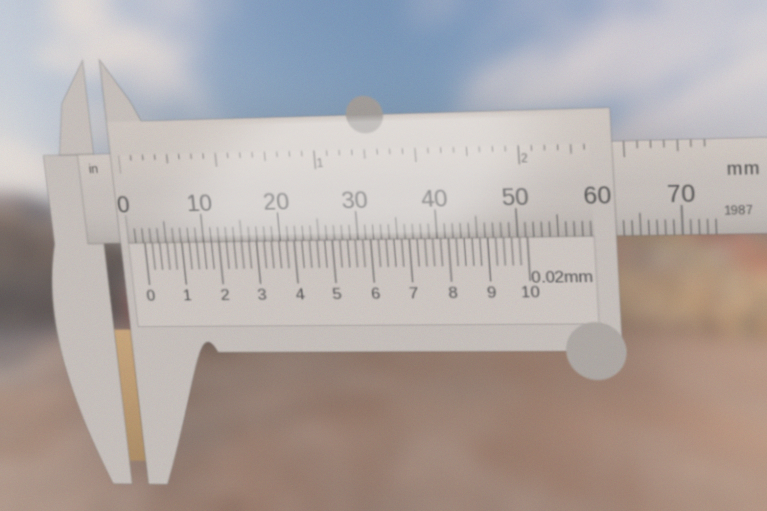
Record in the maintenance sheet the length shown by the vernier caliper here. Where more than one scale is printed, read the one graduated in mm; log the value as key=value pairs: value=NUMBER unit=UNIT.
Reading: value=2.2 unit=mm
